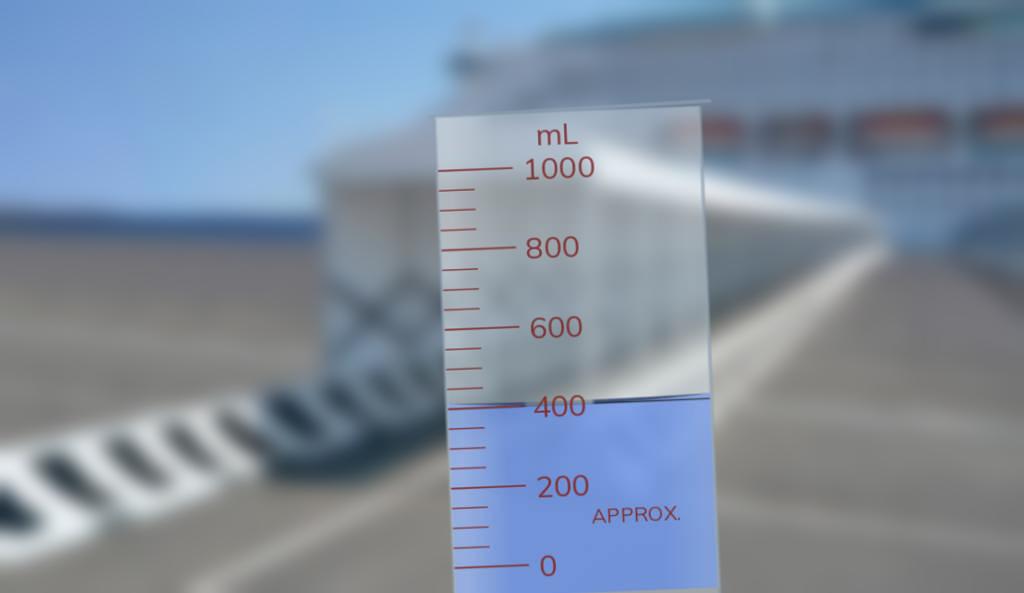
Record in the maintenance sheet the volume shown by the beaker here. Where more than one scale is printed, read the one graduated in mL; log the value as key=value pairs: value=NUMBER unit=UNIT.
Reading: value=400 unit=mL
